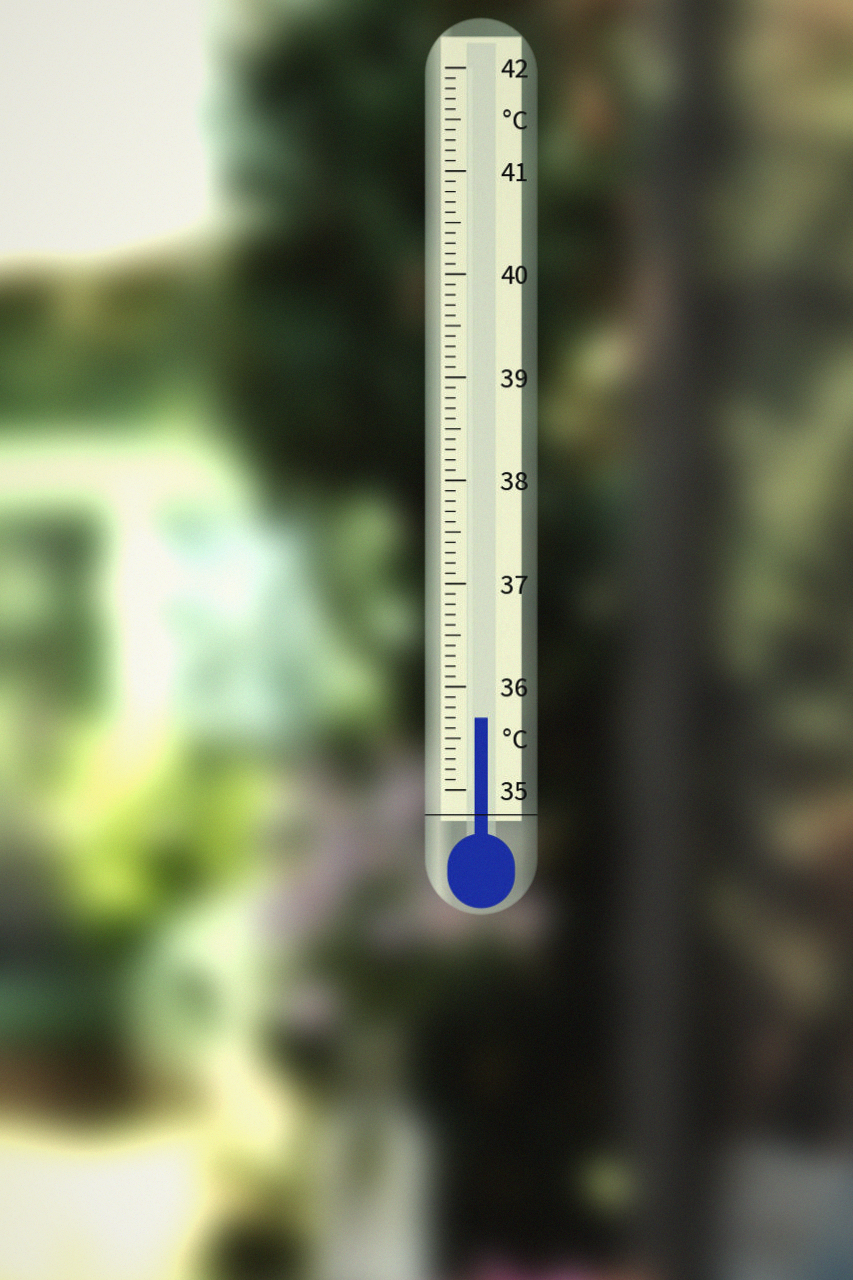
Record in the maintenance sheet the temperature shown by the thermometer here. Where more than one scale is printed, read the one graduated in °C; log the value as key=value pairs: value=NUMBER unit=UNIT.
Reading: value=35.7 unit=°C
